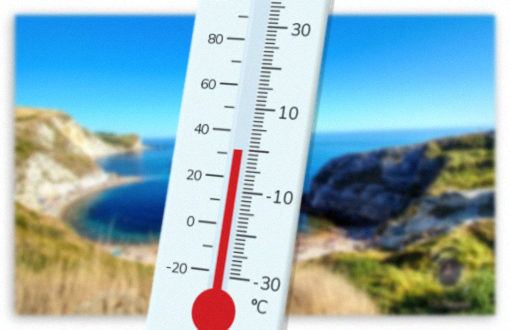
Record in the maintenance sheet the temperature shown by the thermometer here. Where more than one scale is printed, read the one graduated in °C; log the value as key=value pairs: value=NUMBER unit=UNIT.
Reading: value=0 unit=°C
